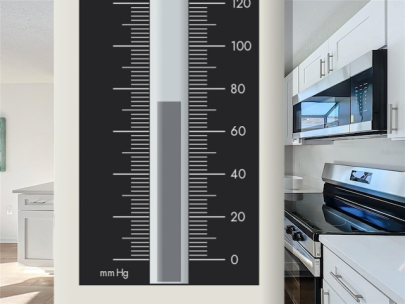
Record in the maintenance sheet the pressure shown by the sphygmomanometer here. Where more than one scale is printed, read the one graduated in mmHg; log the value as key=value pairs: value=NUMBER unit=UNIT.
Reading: value=74 unit=mmHg
